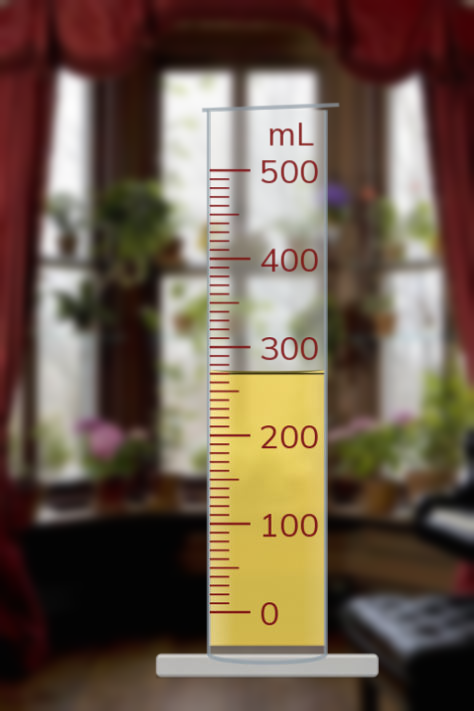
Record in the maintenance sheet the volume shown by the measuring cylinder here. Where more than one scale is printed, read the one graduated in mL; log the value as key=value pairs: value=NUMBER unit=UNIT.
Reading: value=270 unit=mL
